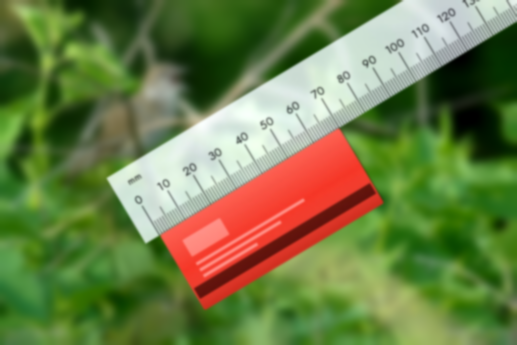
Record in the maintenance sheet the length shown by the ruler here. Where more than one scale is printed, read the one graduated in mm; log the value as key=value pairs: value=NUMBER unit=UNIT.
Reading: value=70 unit=mm
